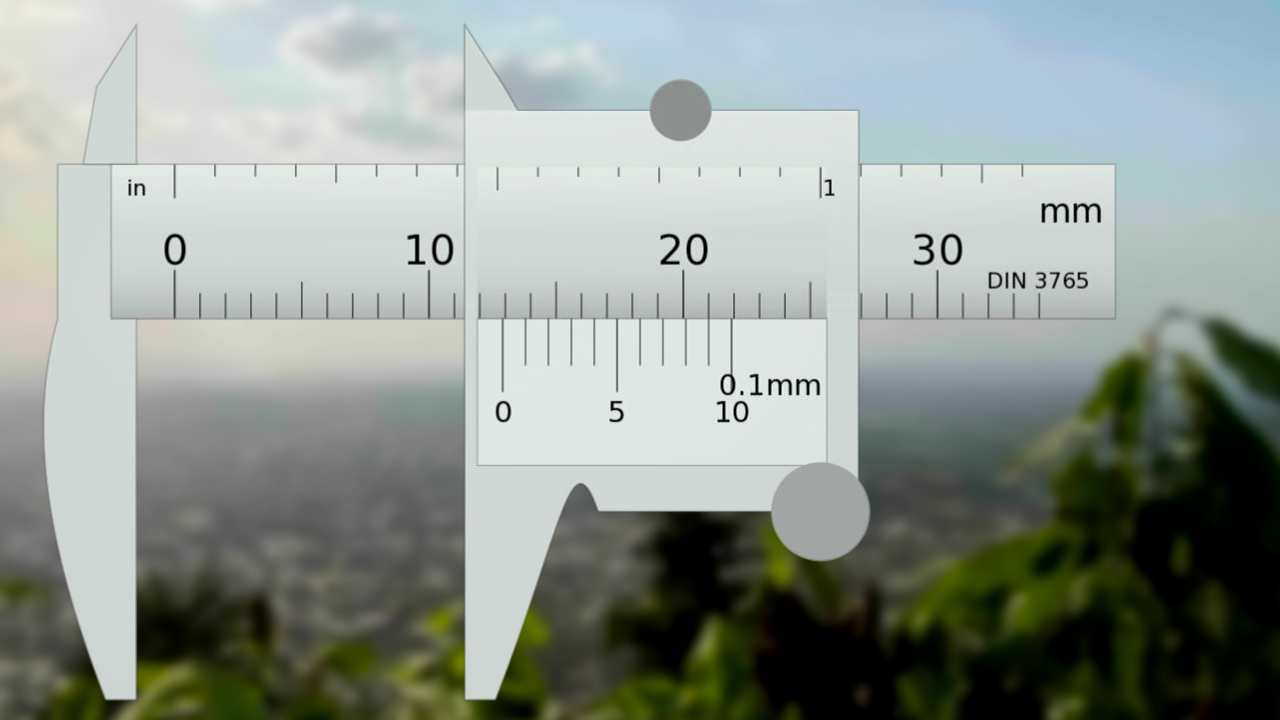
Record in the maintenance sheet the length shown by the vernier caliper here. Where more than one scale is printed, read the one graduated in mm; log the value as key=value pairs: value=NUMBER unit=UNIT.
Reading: value=12.9 unit=mm
